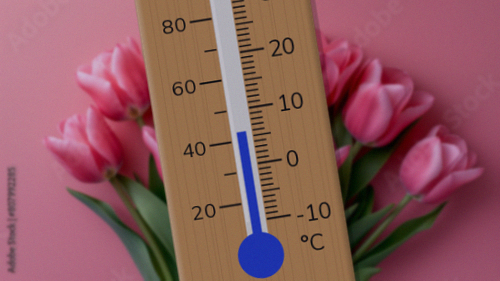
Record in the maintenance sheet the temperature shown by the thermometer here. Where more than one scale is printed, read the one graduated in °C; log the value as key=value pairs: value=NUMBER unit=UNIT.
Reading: value=6 unit=°C
